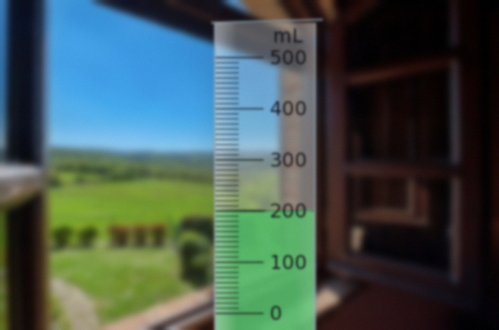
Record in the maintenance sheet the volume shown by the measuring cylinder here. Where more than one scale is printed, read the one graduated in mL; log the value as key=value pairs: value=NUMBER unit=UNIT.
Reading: value=200 unit=mL
